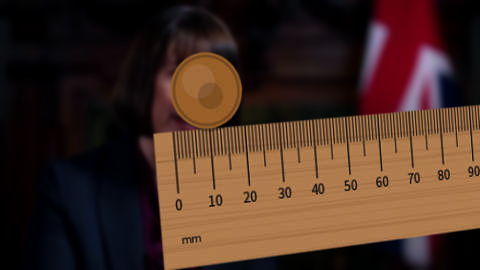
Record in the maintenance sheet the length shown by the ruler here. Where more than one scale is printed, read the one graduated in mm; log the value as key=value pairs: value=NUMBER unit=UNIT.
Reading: value=20 unit=mm
